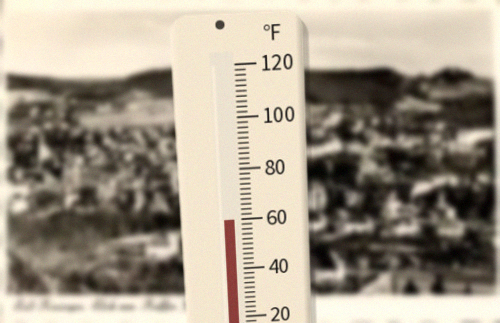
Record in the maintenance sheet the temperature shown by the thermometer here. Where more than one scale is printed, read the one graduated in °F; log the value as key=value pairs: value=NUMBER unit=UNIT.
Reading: value=60 unit=°F
